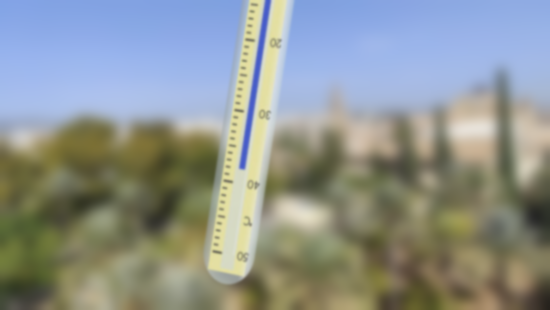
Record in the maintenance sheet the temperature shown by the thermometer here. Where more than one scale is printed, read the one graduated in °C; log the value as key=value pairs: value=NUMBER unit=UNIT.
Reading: value=38 unit=°C
